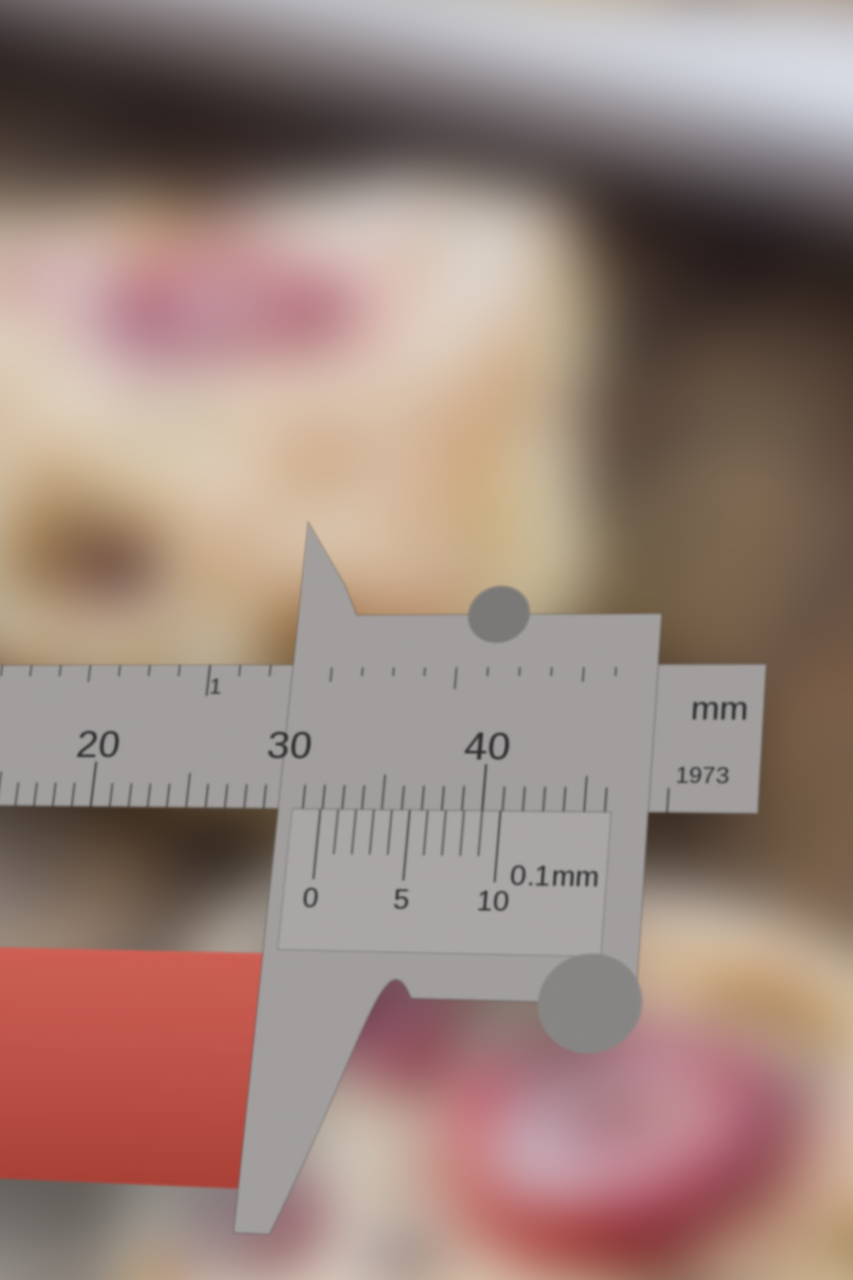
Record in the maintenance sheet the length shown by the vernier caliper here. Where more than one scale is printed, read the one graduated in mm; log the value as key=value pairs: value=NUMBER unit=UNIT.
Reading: value=31.9 unit=mm
